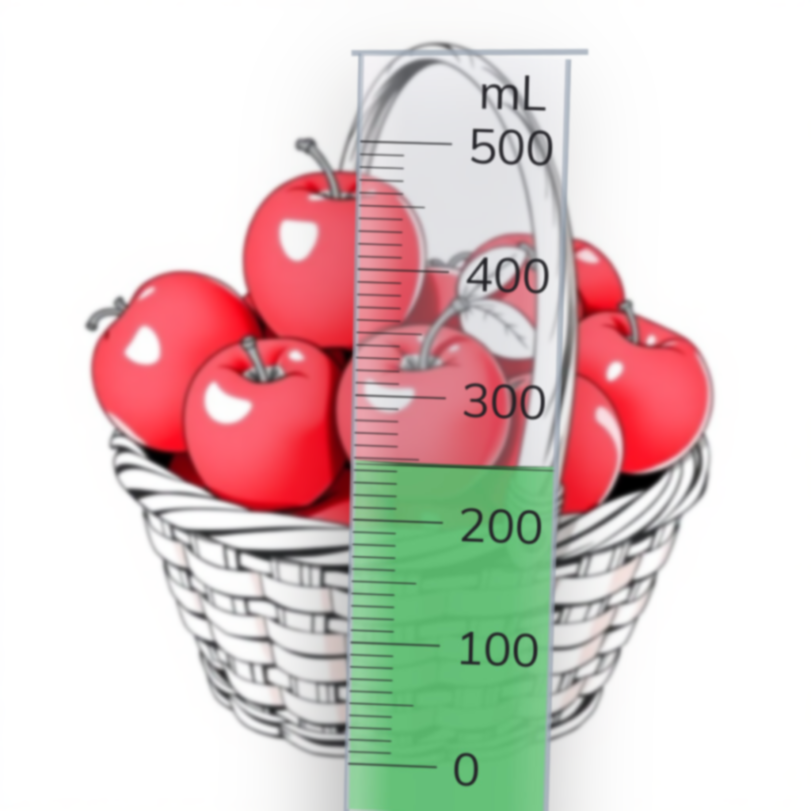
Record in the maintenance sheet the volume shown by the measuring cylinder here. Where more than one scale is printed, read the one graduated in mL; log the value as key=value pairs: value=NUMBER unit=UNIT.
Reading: value=245 unit=mL
